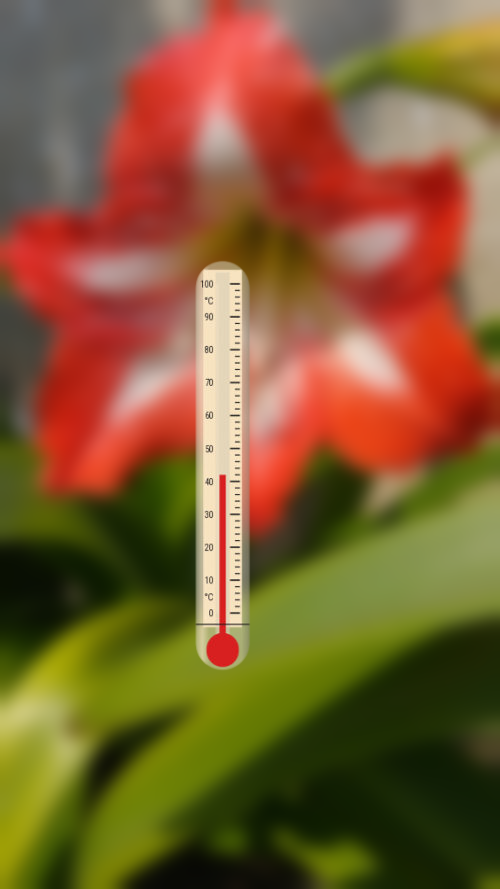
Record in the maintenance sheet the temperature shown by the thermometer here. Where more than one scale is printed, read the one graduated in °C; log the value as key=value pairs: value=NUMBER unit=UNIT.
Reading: value=42 unit=°C
